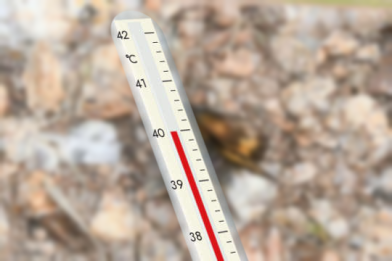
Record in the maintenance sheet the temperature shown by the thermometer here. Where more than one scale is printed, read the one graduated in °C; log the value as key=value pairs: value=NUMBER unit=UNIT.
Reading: value=40 unit=°C
